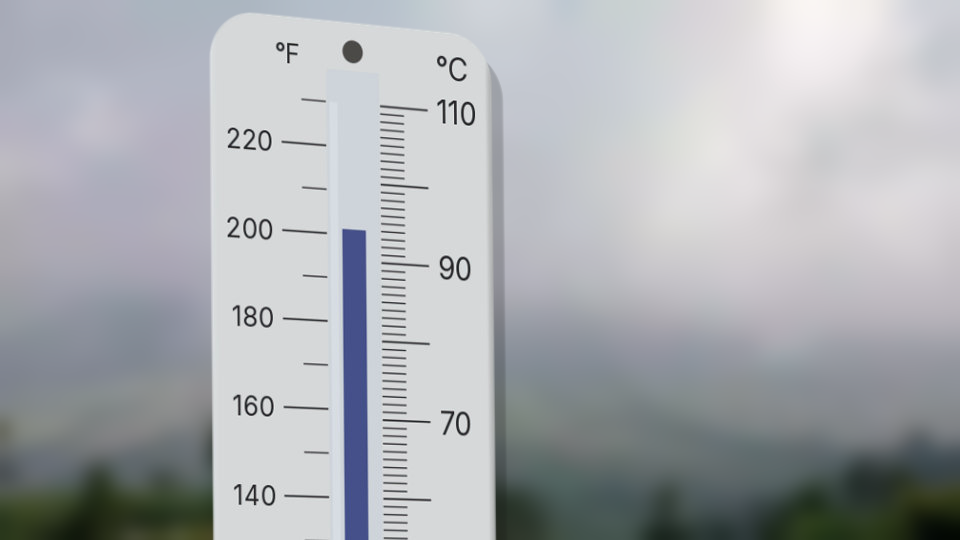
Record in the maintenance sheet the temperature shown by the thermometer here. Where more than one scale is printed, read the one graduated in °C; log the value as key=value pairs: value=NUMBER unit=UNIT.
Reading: value=94 unit=°C
